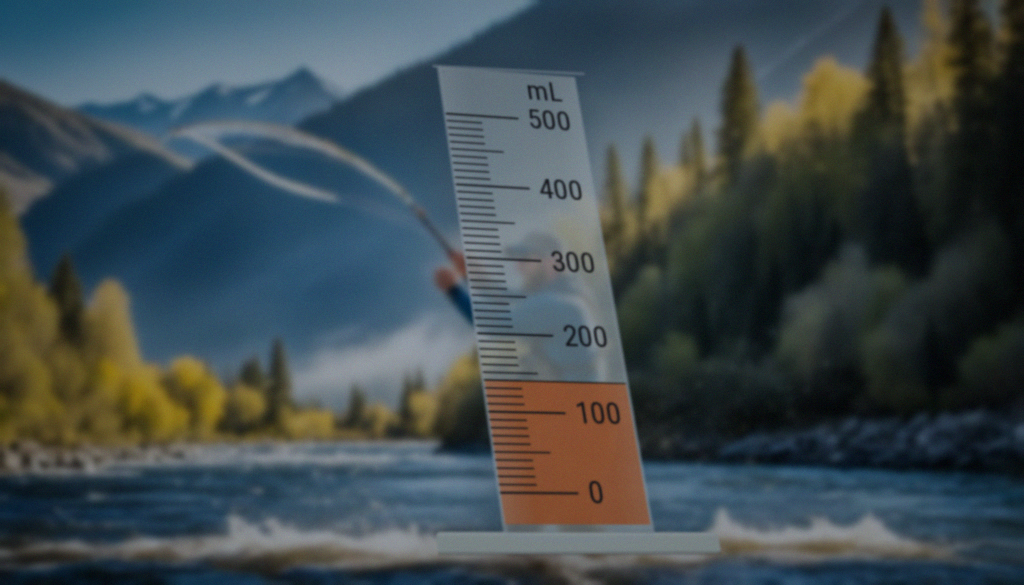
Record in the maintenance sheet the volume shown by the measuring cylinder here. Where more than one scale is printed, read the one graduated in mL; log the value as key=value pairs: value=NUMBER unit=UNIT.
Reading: value=140 unit=mL
